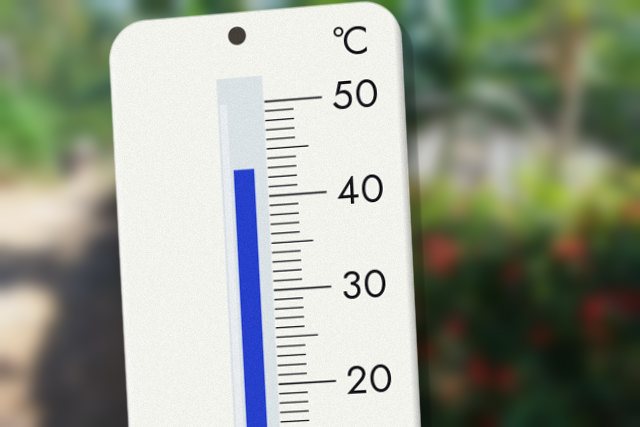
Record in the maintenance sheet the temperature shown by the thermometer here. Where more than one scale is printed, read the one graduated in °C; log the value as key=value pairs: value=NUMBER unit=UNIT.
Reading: value=43 unit=°C
